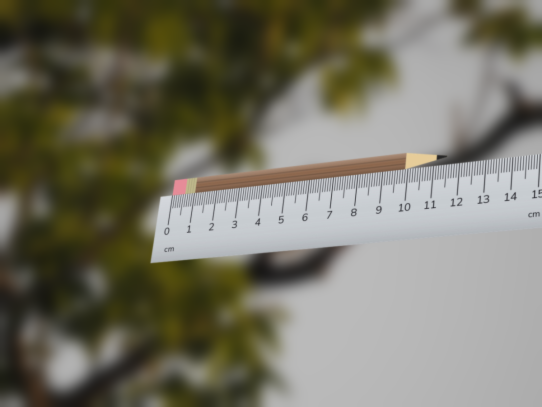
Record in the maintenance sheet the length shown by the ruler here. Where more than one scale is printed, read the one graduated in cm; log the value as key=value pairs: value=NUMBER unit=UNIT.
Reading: value=11.5 unit=cm
